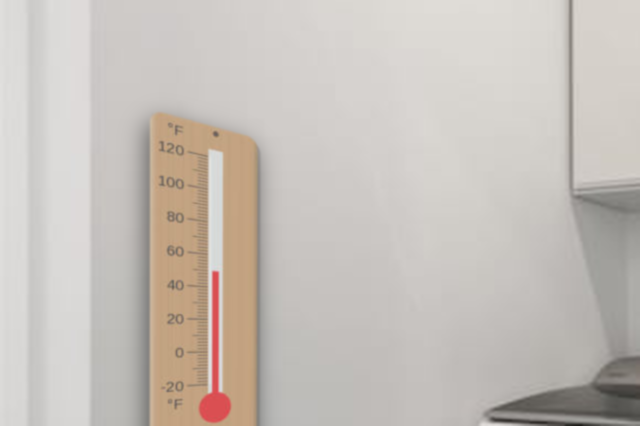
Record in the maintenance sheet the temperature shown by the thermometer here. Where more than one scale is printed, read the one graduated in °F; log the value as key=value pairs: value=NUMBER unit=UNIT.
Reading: value=50 unit=°F
